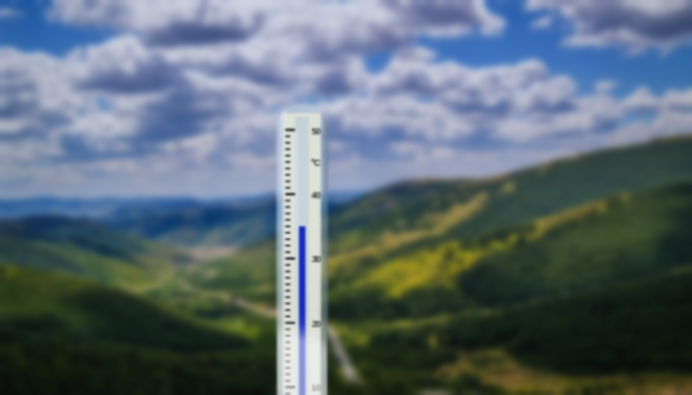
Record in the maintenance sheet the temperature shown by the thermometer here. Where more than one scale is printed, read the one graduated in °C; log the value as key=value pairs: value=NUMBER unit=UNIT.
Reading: value=35 unit=°C
